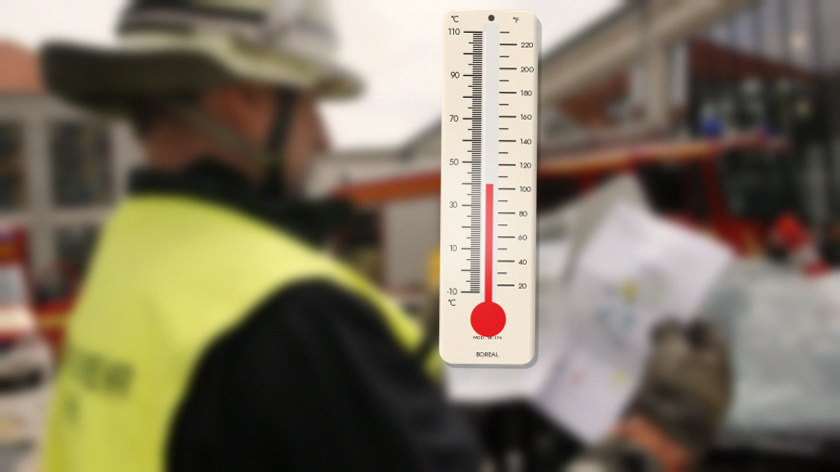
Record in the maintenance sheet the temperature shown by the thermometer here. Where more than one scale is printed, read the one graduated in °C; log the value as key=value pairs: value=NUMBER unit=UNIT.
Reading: value=40 unit=°C
